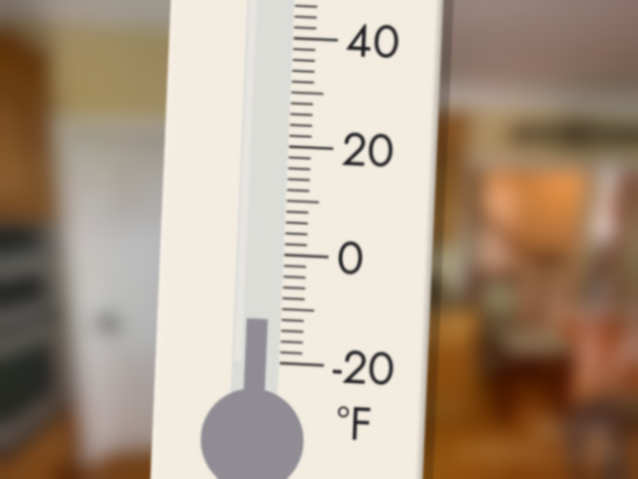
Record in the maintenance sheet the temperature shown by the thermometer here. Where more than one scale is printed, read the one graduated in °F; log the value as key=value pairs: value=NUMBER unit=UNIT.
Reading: value=-12 unit=°F
